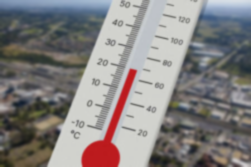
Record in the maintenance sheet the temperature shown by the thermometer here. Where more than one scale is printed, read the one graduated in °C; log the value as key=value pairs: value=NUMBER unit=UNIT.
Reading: value=20 unit=°C
